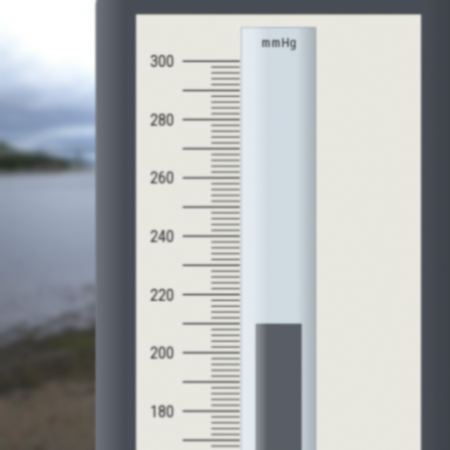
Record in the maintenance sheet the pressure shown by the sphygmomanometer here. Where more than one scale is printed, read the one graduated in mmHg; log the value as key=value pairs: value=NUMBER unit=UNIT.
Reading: value=210 unit=mmHg
